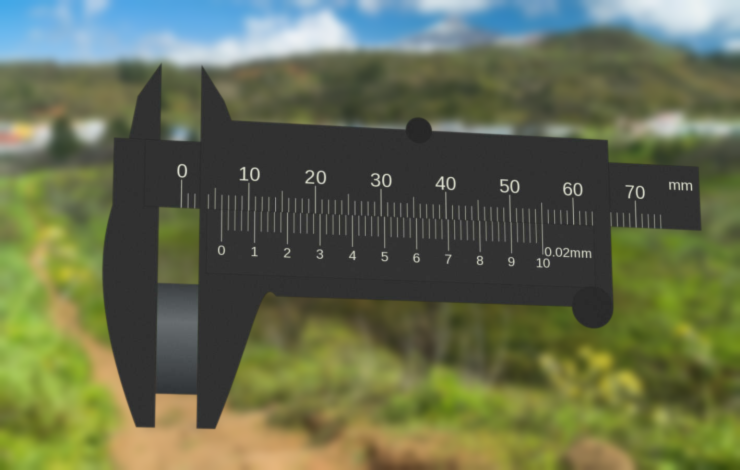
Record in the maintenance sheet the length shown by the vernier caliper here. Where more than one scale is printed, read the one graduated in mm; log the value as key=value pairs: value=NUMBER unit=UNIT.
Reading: value=6.0 unit=mm
